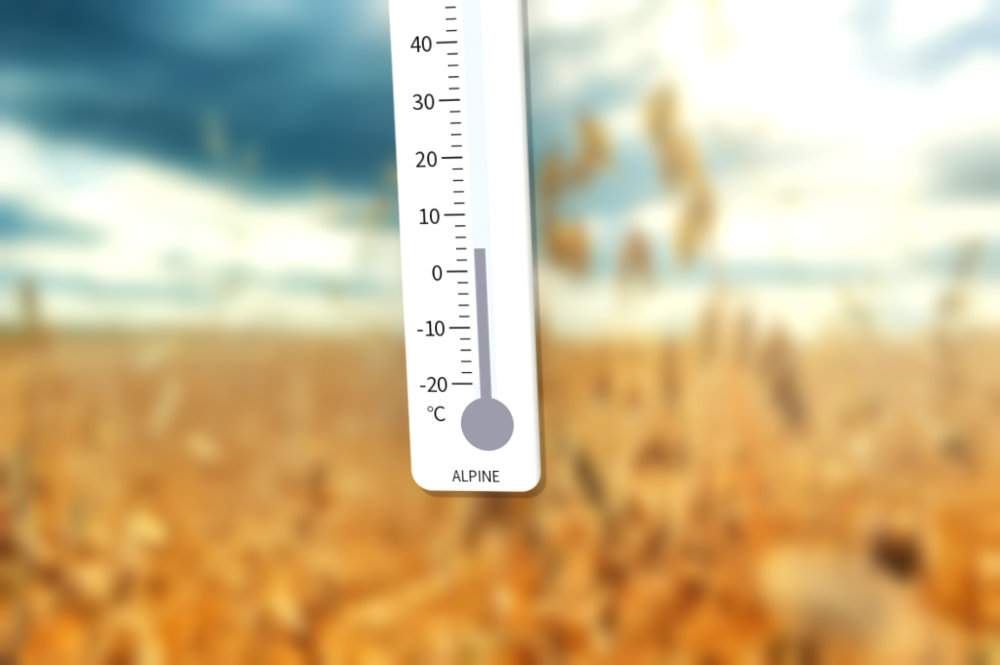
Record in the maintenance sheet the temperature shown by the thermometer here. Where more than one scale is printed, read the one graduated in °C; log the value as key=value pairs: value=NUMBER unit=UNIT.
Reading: value=4 unit=°C
